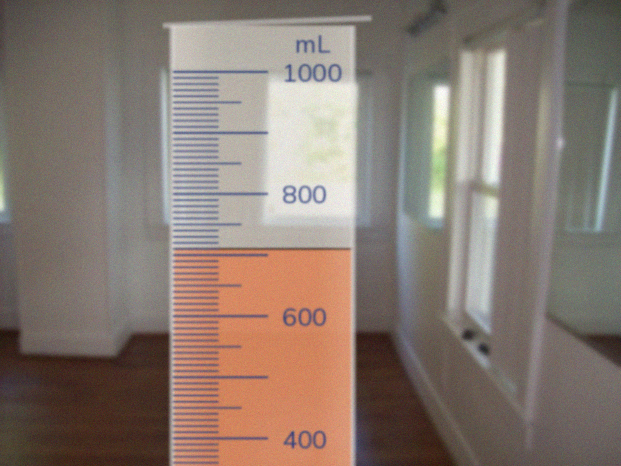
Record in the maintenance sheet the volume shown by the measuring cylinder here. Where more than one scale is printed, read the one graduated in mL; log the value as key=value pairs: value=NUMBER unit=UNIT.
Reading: value=710 unit=mL
